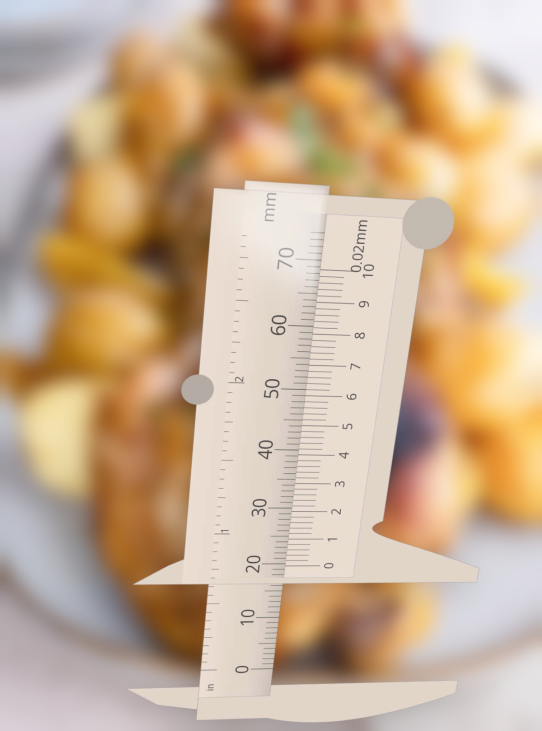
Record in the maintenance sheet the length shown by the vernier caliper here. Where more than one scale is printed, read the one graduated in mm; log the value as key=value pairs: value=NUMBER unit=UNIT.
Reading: value=19.6 unit=mm
